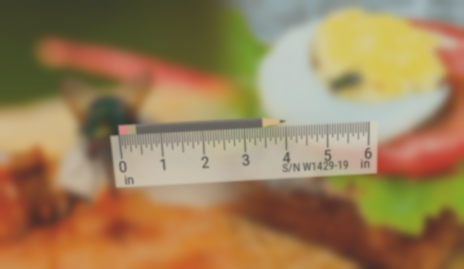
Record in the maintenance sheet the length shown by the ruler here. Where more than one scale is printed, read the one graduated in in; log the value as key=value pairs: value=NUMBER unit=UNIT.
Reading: value=4 unit=in
